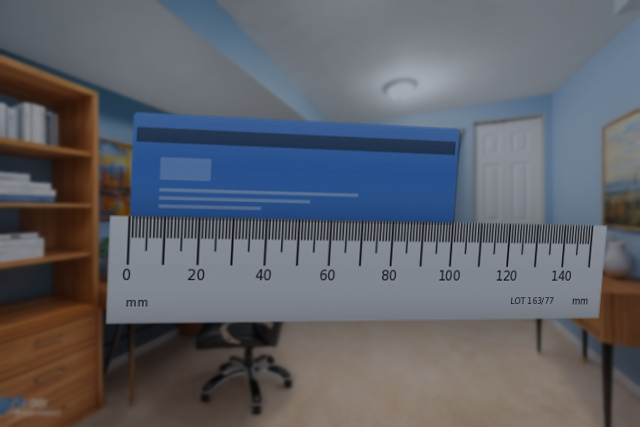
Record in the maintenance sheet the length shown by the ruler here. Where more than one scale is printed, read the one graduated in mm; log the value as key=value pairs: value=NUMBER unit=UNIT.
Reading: value=100 unit=mm
